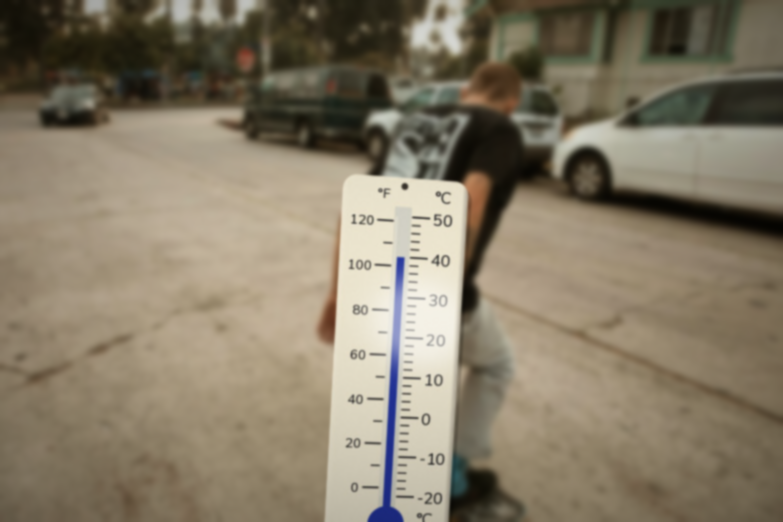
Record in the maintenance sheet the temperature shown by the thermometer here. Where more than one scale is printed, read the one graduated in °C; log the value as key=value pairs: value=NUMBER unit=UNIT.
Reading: value=40 unit=°C
